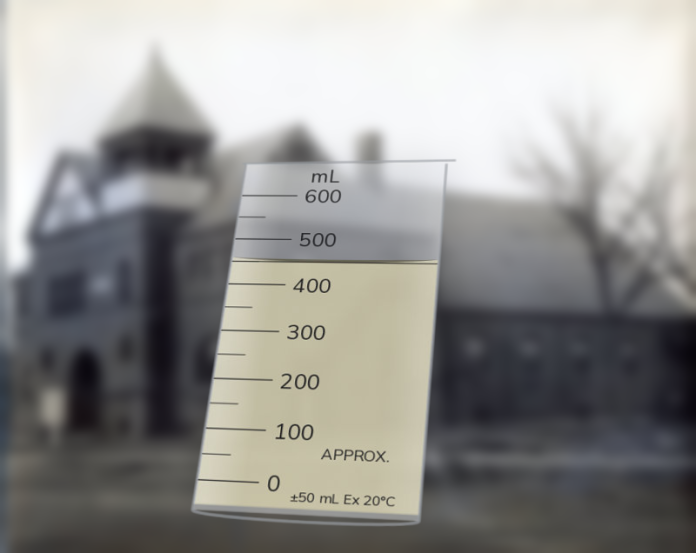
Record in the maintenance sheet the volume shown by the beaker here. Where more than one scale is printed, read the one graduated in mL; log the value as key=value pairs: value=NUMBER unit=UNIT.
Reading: value=450 unit=mL
